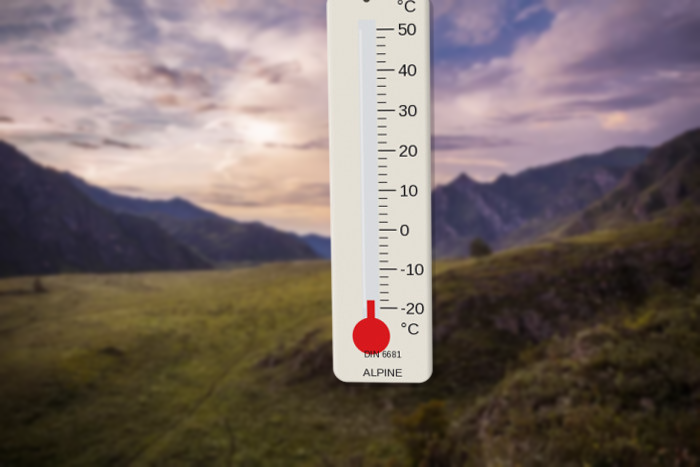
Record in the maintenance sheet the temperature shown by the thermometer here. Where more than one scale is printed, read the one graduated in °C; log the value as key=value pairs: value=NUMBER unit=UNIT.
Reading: value=-18 unit=°C
